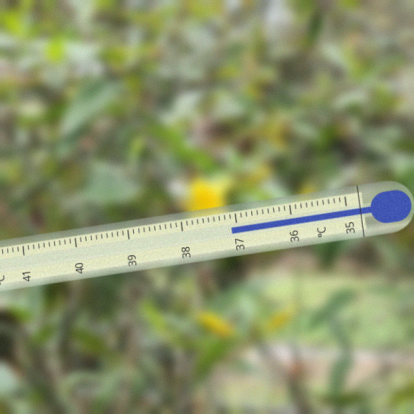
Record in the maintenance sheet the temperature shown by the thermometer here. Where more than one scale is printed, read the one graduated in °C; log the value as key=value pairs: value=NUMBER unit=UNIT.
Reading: value=37.1 unit=°C
